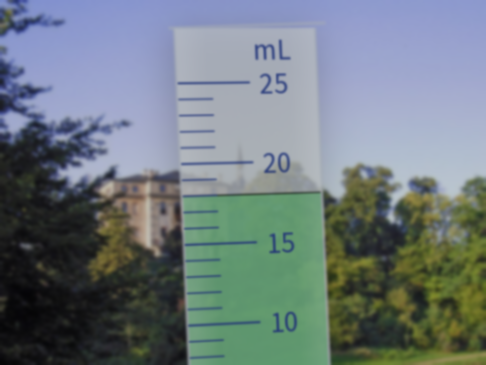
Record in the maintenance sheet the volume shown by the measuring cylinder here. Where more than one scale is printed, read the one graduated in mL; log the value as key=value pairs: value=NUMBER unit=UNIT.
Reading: value=18 unit=mL
